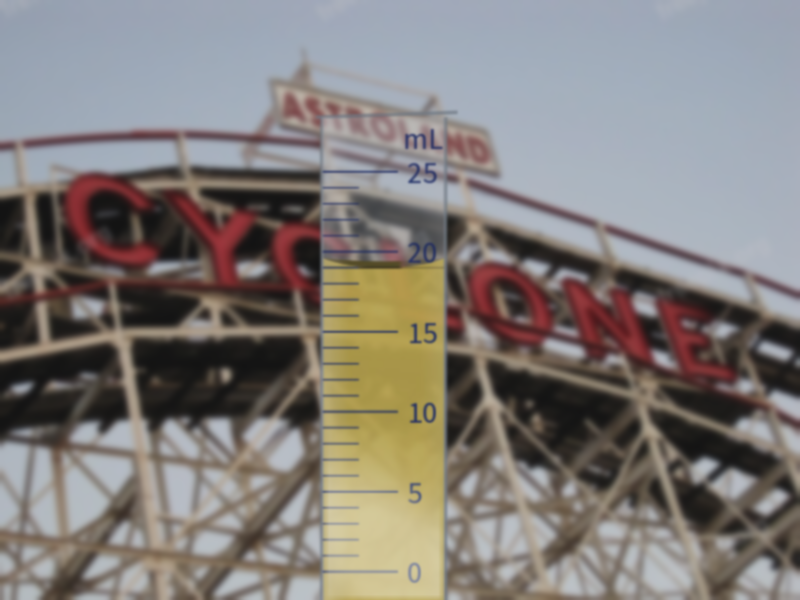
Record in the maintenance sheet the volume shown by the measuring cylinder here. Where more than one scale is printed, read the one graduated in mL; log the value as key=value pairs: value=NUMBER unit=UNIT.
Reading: value=19 unit=mL
